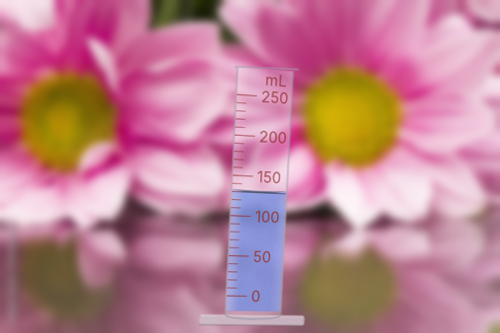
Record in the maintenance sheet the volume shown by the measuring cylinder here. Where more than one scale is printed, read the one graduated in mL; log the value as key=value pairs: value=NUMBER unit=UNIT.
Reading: value=130 unit=mL
